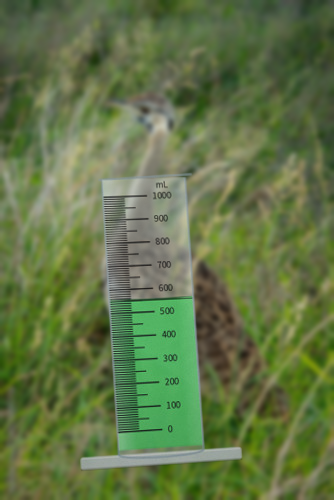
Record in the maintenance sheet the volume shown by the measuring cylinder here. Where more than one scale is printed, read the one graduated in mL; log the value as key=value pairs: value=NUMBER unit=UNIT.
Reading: value=550 unit=mL
